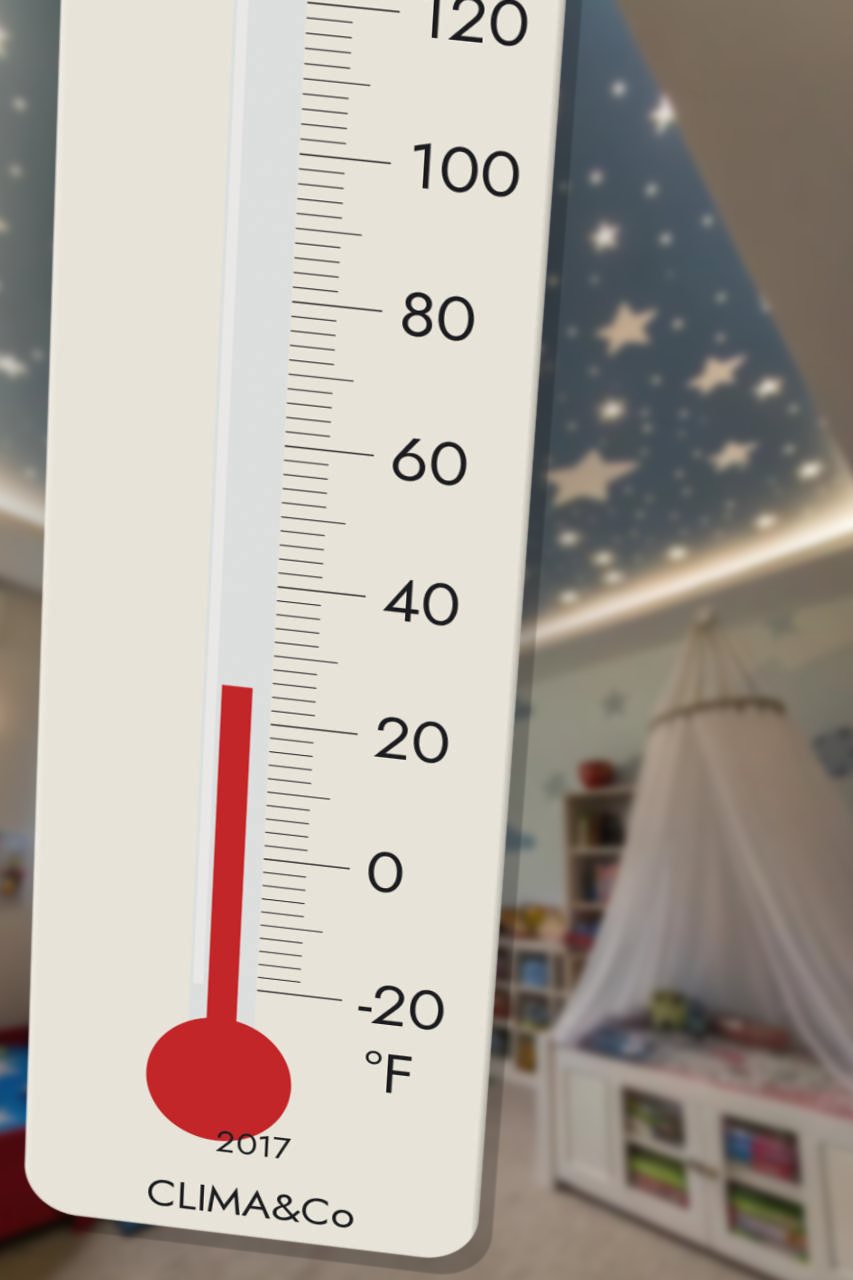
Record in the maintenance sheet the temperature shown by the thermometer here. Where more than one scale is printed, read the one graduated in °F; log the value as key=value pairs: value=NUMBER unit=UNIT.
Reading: value=25 unit=°F
